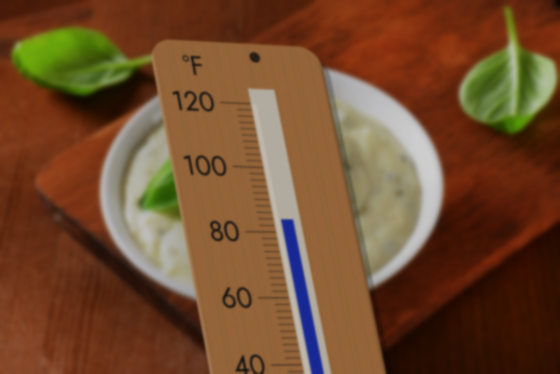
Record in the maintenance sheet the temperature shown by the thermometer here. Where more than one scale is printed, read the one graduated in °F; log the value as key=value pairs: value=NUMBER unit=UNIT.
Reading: value=84 unit=°F
